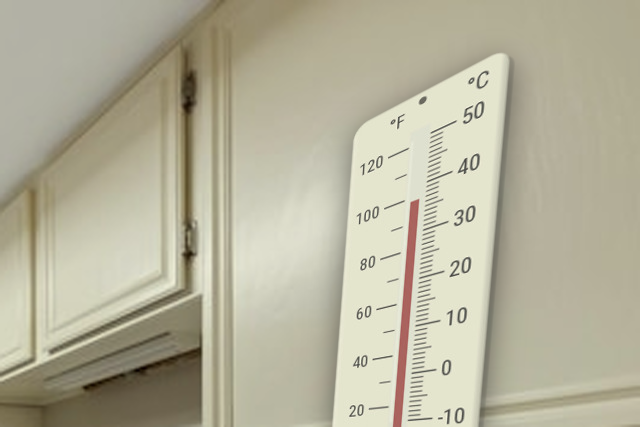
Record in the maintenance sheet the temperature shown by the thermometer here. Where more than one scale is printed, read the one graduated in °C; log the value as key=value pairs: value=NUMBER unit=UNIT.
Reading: value=37 unit=°C
